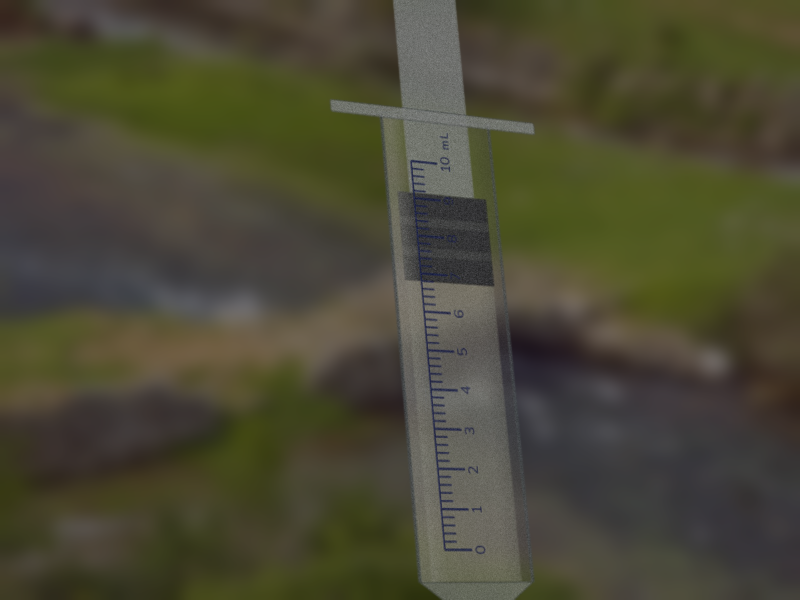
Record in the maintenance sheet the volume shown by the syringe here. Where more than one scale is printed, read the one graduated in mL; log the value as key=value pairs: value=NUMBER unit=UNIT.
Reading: value=6.8 unit=mL
